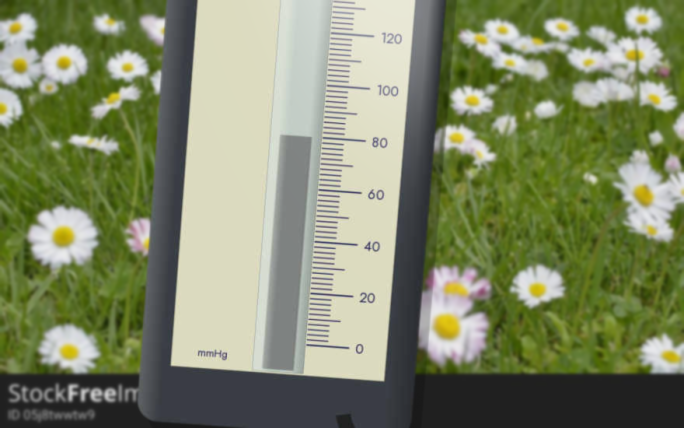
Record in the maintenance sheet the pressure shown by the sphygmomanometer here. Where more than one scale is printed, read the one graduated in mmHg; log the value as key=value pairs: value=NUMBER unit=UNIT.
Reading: value=80 unit=mmHg
